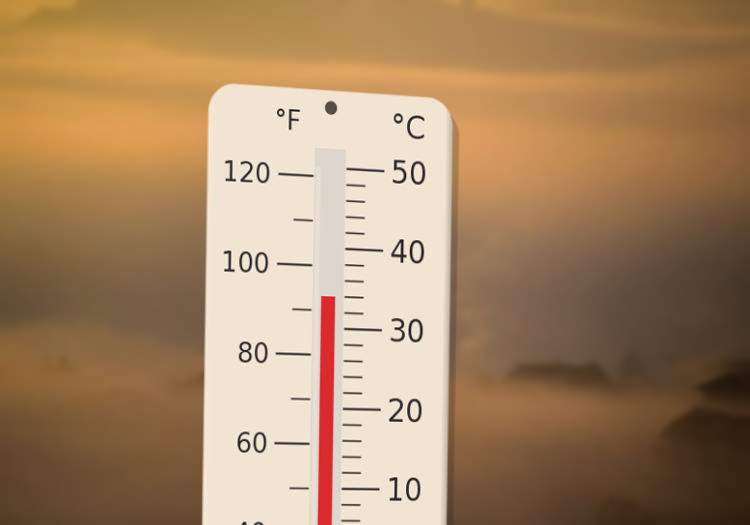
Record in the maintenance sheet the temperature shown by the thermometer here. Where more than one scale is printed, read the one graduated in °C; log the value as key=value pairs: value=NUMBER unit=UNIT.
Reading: value=34 unit=°C
